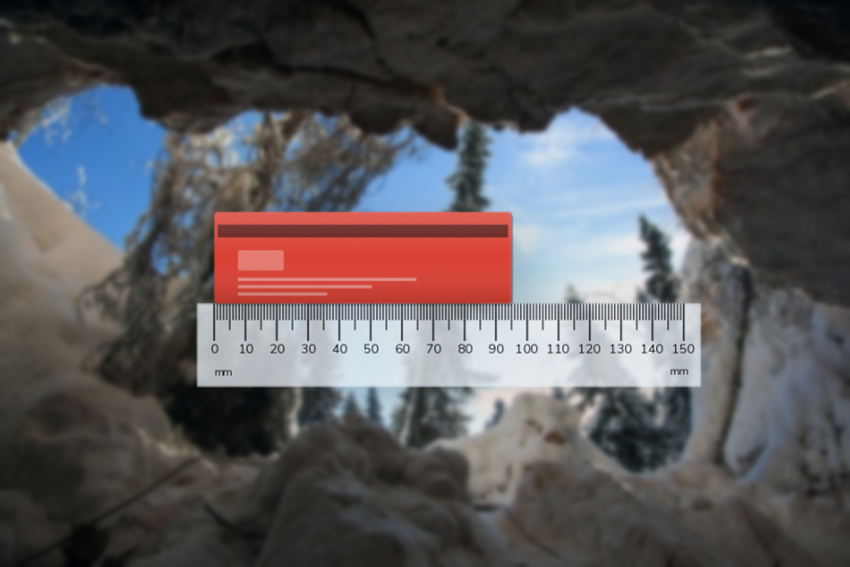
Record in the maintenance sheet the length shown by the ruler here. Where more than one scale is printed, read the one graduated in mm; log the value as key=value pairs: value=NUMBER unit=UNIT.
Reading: value=95 unit=mm
